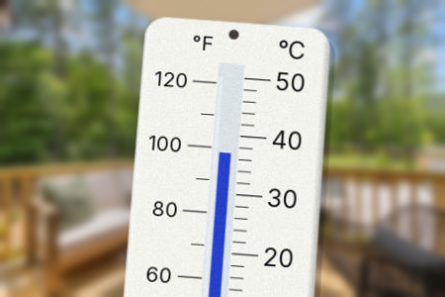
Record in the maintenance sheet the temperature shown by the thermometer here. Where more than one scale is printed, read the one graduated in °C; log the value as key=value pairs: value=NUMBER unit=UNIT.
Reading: value=37 unit=°C
